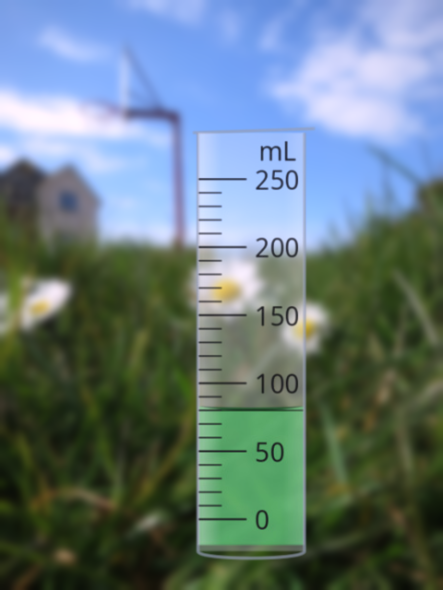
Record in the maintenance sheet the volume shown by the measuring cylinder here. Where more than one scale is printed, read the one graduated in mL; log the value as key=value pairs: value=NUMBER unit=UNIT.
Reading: value=80 unit=mL
